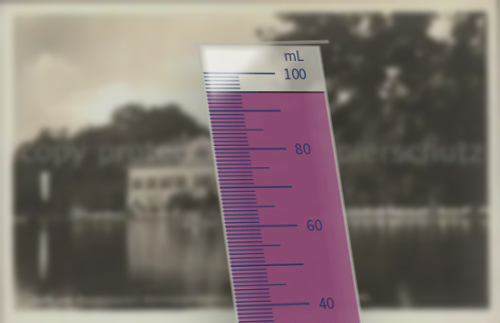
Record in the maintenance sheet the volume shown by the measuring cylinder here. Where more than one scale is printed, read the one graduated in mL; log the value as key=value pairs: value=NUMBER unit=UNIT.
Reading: value=95 unit=mL
